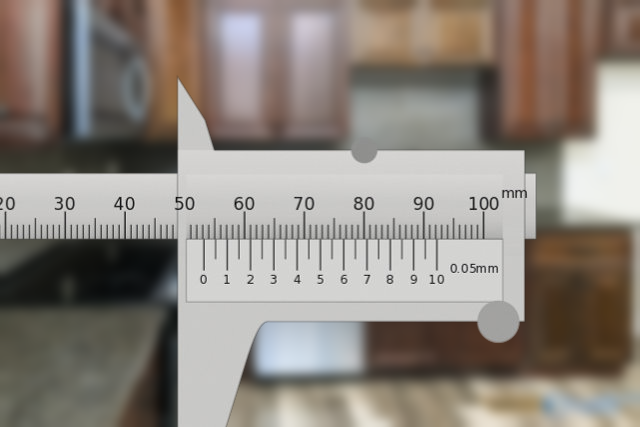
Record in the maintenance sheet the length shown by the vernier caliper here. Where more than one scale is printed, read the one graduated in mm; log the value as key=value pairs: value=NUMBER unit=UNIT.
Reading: value=53.2 unit=mm
